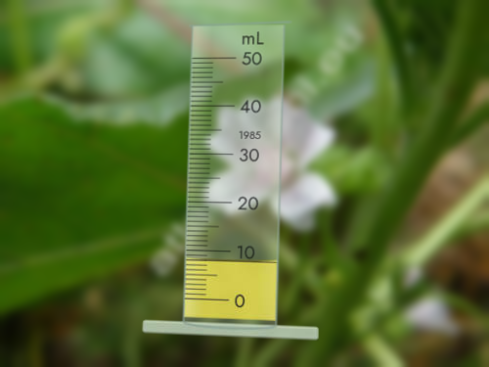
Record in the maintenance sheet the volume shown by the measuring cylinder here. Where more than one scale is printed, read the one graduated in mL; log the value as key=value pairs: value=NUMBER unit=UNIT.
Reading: value=8 unit=mL
